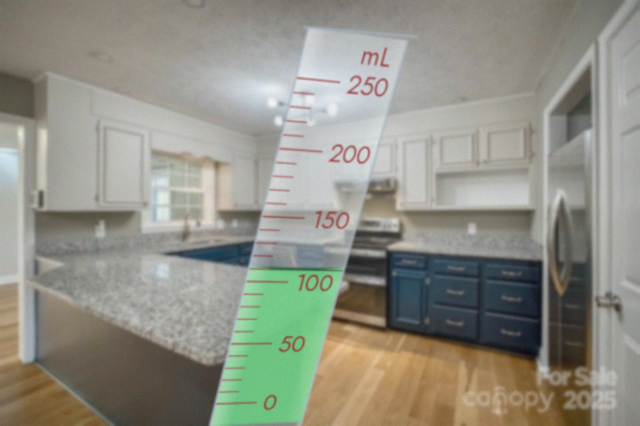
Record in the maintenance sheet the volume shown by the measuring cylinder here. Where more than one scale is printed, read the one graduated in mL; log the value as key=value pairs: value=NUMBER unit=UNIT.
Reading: value=110 unit=mL
